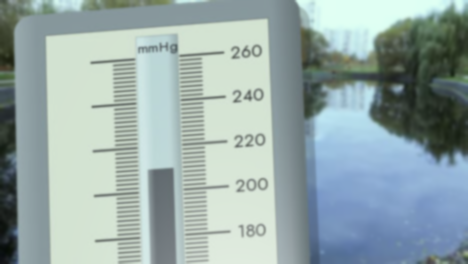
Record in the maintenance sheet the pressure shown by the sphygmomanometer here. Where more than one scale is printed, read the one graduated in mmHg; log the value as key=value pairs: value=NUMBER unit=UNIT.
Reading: value=210 unit=mmHg
